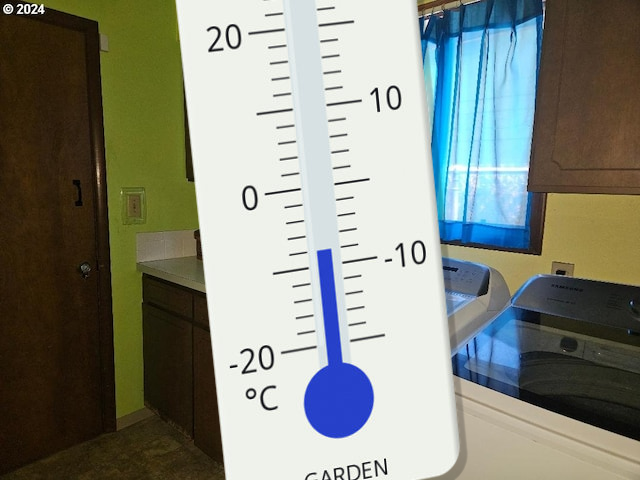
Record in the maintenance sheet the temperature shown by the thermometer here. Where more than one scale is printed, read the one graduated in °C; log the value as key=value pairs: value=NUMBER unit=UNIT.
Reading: value=-8 unit=°C
